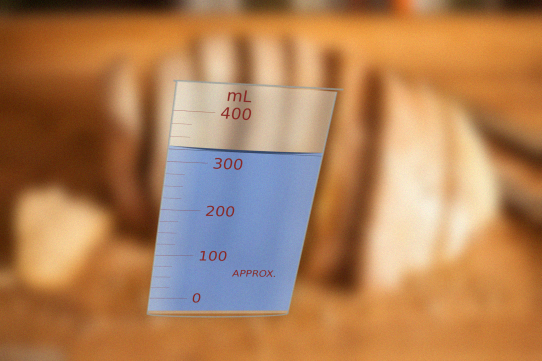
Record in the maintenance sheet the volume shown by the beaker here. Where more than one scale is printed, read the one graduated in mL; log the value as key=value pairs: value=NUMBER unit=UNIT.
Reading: value=325 unit=mL
